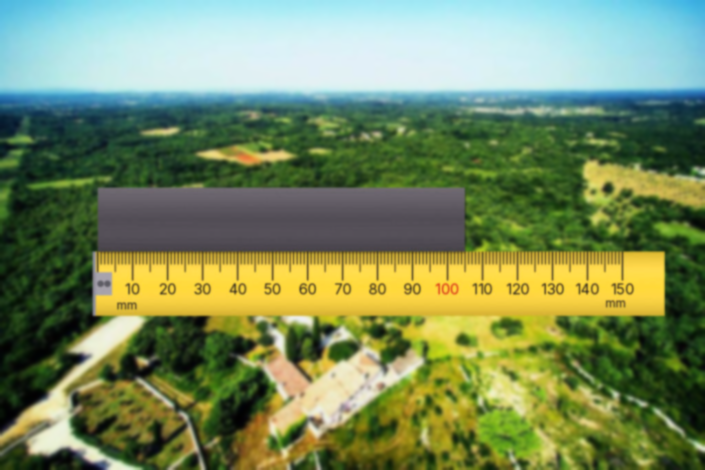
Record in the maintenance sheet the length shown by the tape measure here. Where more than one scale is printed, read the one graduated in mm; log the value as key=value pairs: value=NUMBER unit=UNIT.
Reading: value=105 unit=mm
